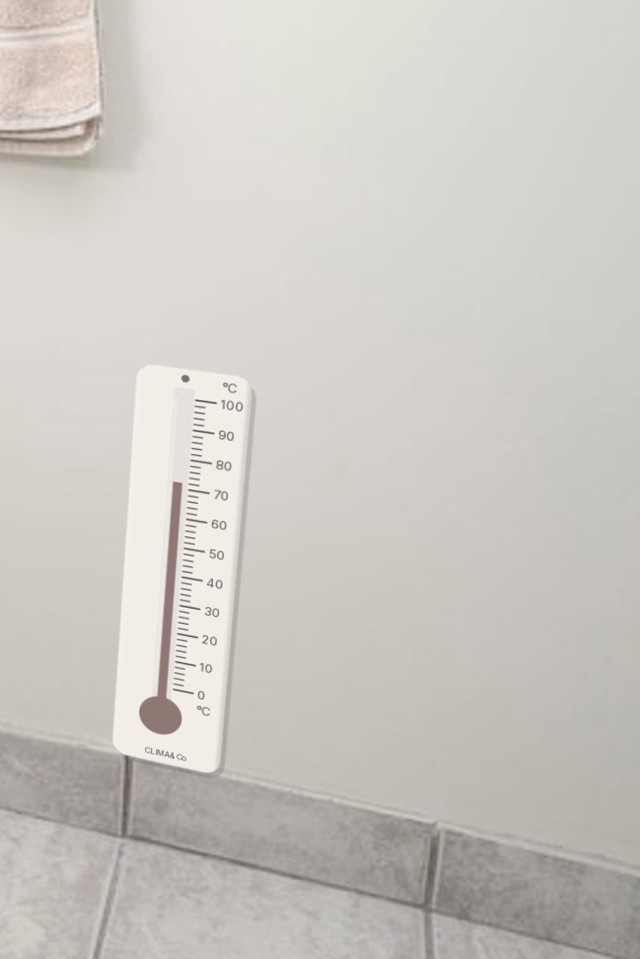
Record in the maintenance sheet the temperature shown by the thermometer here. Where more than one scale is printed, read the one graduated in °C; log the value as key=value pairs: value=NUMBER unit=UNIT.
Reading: value=72 unit=°C
